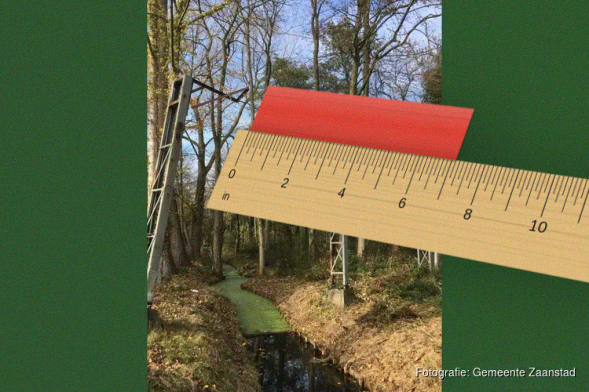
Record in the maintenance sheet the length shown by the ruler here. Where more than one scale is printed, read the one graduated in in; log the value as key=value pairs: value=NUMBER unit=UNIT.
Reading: value=7.125 unit=in
